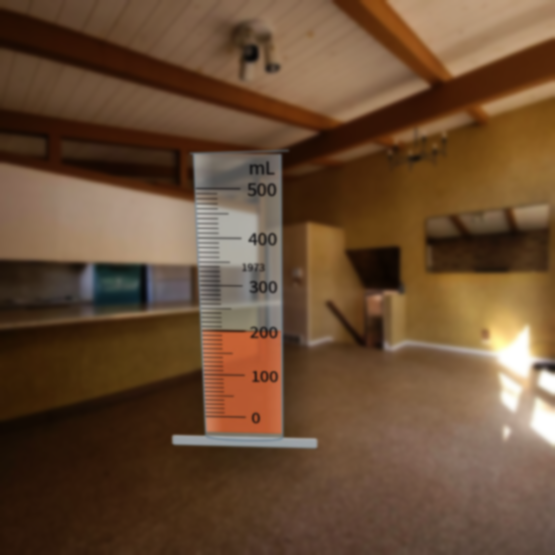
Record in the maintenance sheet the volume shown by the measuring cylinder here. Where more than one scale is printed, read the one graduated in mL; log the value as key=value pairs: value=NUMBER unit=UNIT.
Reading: value=200 unit=mL
